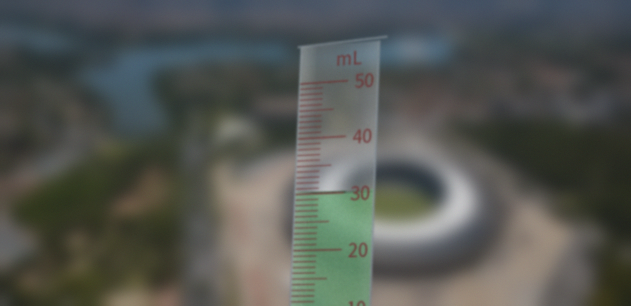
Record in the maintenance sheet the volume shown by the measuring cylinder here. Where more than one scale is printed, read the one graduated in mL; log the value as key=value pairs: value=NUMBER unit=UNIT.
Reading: value=30 unit=mL
